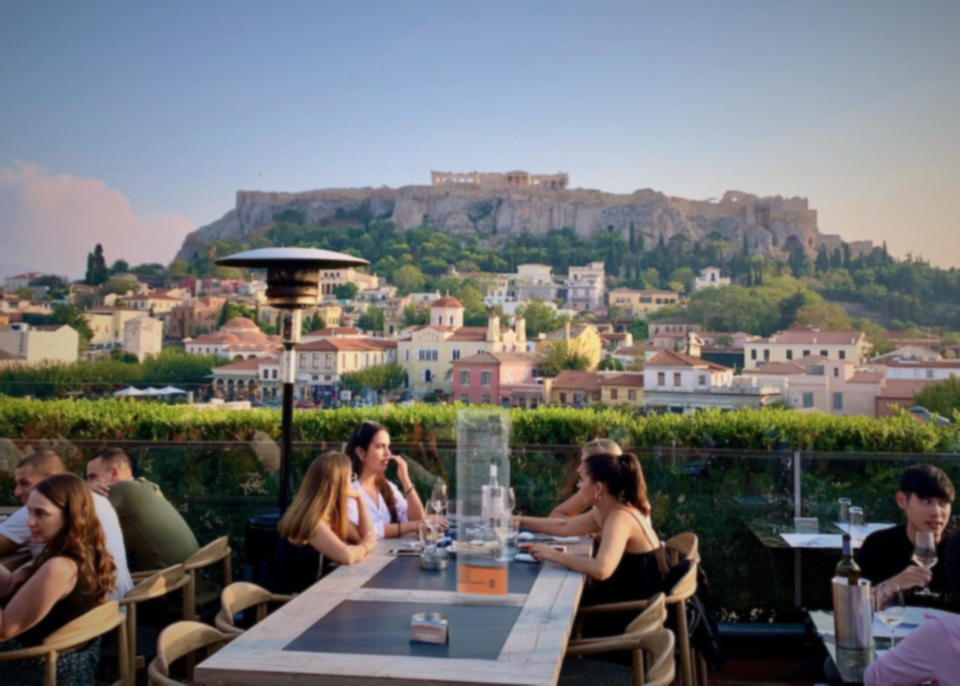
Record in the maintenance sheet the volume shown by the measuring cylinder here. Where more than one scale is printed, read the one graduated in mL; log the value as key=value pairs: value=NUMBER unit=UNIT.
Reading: value=5 unit=mL
